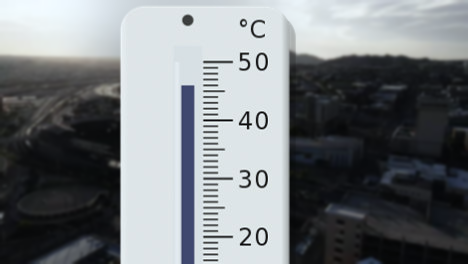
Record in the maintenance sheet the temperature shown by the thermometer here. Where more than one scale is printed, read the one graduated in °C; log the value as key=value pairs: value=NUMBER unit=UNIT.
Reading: value=46 unit=°C
